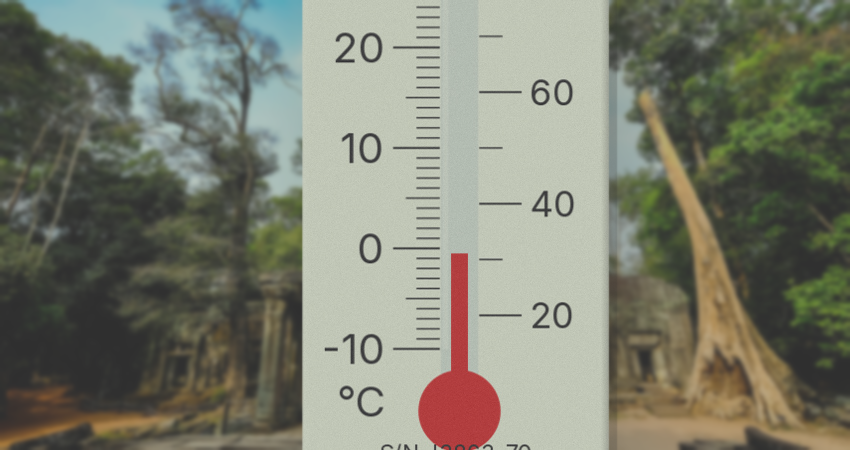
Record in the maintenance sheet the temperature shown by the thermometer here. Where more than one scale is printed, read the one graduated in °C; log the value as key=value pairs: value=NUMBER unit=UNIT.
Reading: value=-0.5 unit=°C
